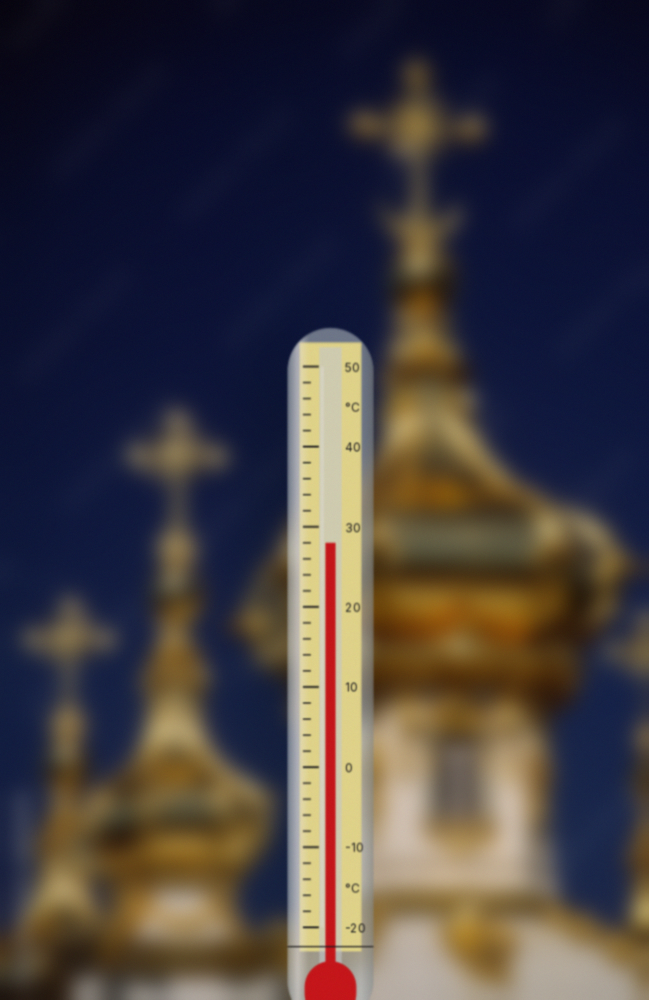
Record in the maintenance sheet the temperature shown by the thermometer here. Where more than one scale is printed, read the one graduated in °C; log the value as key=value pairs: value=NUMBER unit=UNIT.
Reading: value=28 unit=°C
